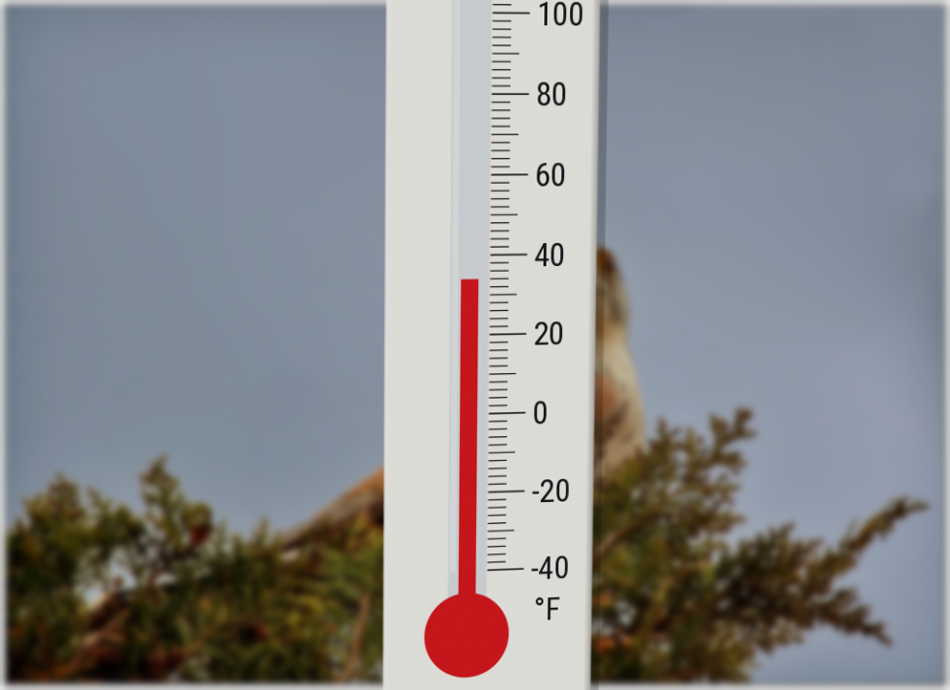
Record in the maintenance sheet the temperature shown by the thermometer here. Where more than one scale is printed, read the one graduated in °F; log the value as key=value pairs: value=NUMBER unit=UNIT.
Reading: value=34 unit=°F
